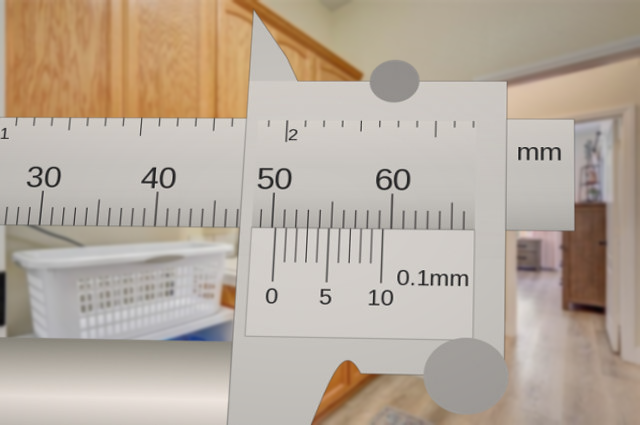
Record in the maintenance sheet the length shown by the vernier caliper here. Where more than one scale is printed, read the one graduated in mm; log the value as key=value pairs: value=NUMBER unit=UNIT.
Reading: value=50.3 unit=mm
